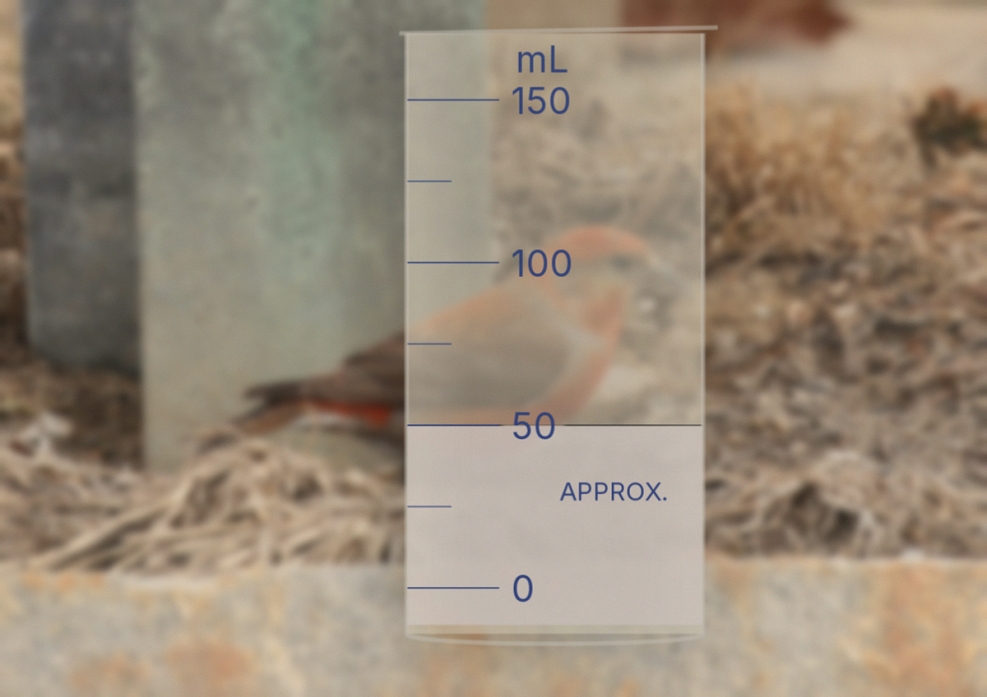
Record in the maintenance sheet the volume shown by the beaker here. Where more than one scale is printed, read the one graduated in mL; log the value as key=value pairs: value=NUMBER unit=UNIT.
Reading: value=50 unit=mL
